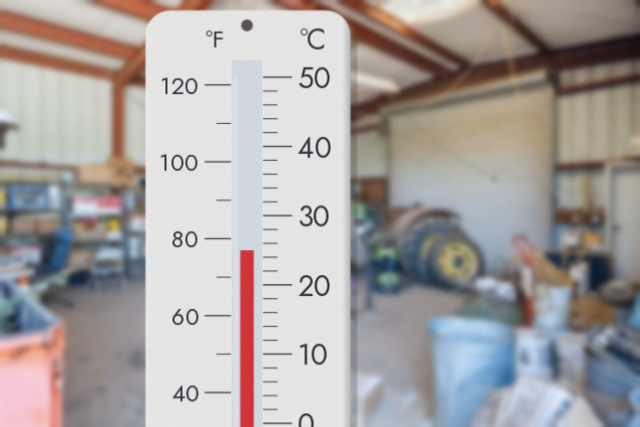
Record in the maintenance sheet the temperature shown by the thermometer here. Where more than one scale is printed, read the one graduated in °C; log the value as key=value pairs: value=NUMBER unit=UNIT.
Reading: value=25 unit=°C
